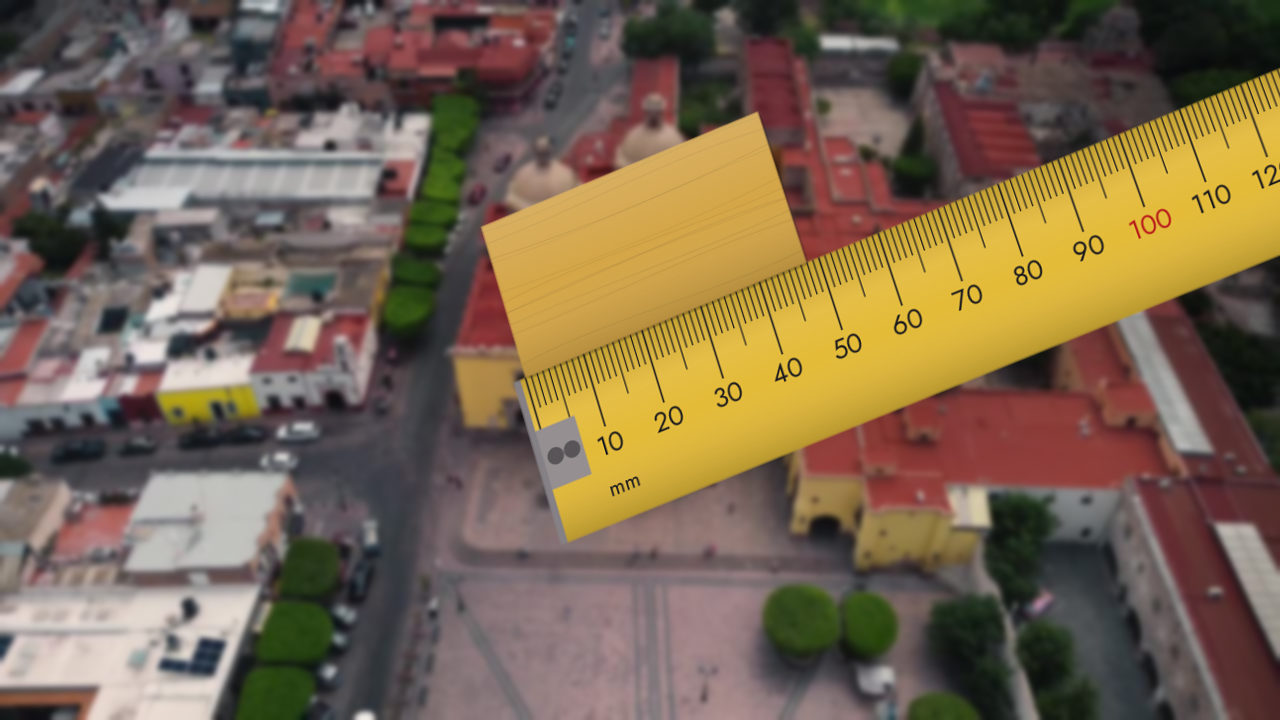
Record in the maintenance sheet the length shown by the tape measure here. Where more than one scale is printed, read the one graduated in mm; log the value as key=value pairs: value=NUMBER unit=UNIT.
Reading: value=48 unit=mm
